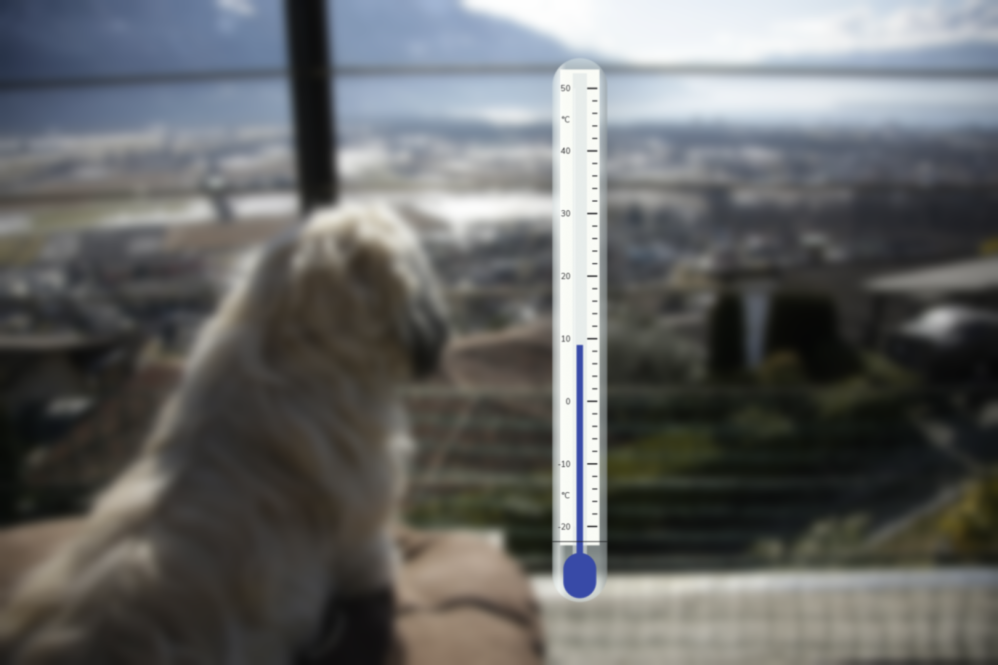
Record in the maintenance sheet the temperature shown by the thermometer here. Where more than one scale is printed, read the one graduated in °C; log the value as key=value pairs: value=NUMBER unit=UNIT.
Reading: value=9 unit=°C
